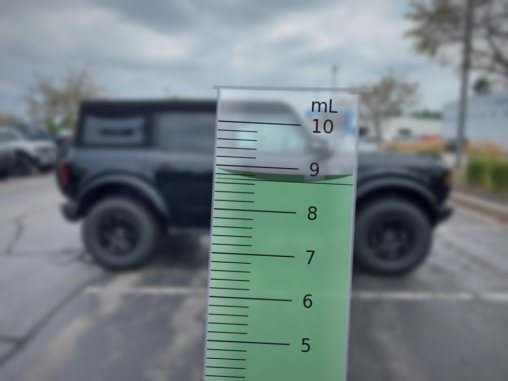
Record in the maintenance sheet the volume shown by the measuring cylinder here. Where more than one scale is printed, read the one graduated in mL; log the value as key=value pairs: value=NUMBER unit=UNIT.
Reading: value=8.7 unit=mL
